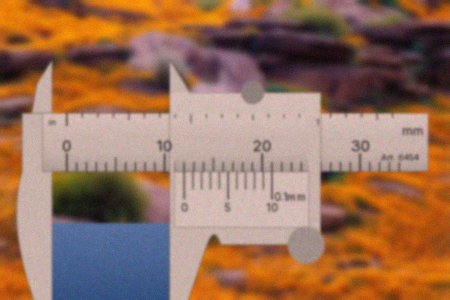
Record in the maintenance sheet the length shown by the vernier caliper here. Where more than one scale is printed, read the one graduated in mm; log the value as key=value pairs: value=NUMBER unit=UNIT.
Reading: value=12.0 unit=mm
